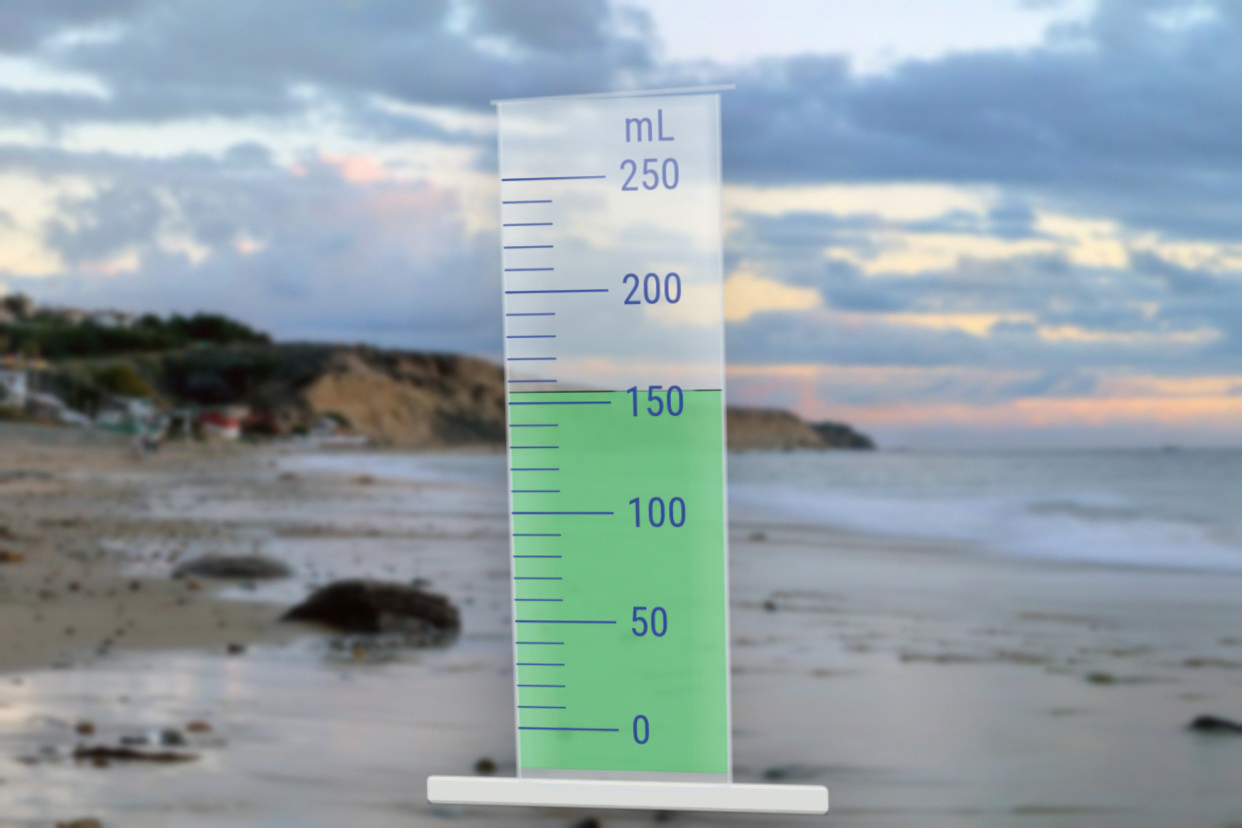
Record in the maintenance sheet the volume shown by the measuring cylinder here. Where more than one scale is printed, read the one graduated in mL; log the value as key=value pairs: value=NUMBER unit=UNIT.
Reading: value=155 unit=mL
